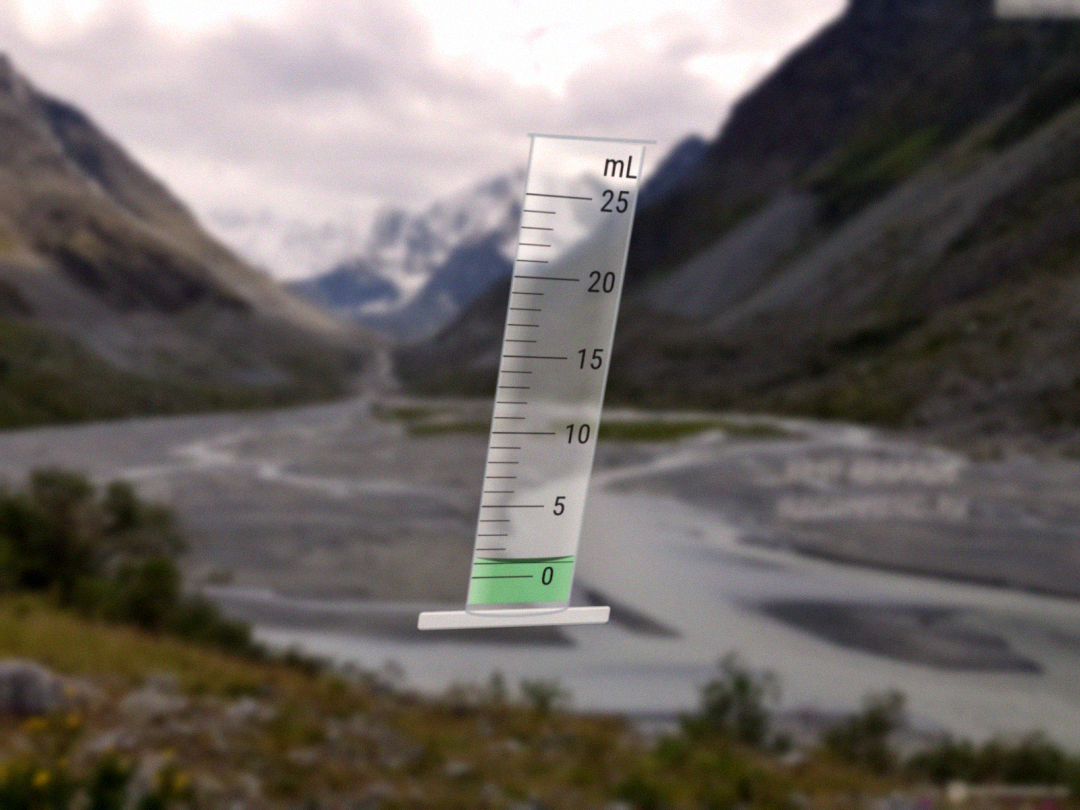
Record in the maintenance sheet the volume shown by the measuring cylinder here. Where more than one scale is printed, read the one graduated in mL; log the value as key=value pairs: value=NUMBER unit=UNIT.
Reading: value=1 unit=mL
